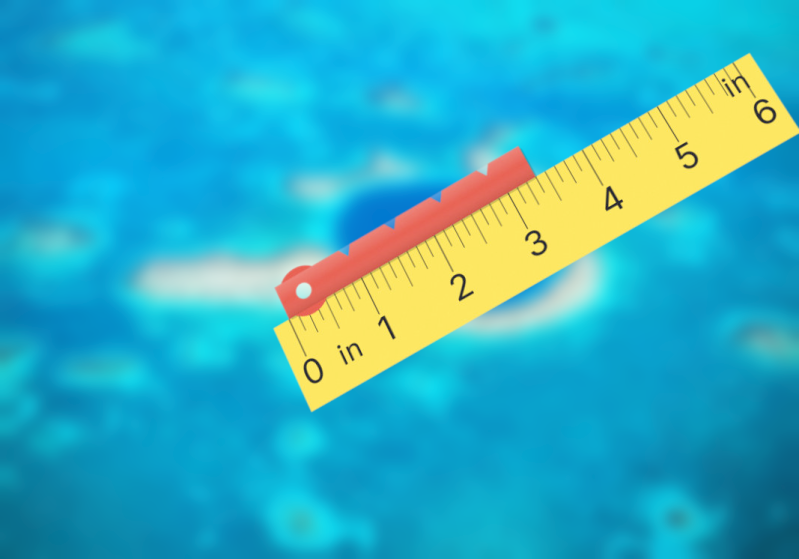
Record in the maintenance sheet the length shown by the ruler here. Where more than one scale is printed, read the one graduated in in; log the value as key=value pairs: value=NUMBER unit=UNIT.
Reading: value=3.375 unit=in
